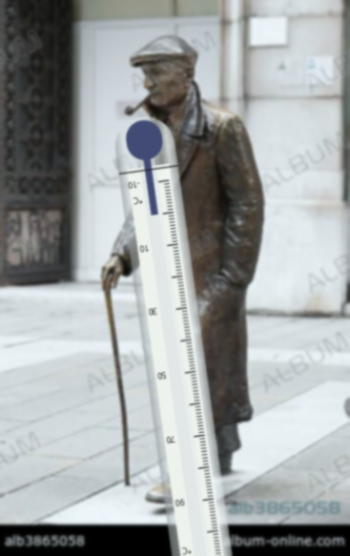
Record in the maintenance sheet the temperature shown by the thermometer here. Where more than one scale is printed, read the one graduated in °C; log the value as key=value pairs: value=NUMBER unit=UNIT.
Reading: value=0 unit=°C
